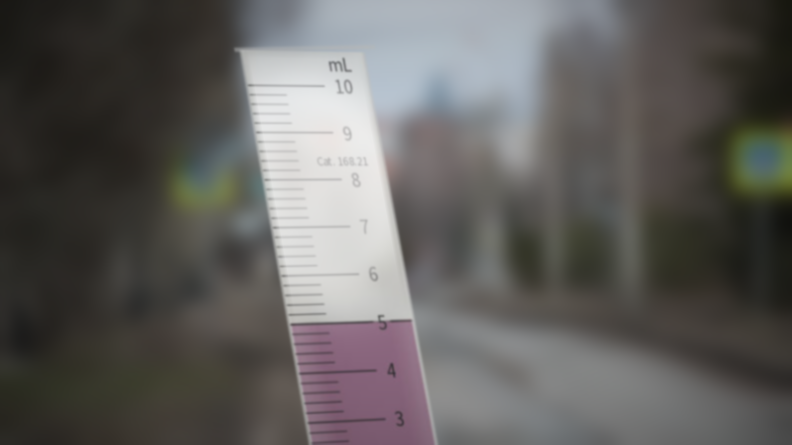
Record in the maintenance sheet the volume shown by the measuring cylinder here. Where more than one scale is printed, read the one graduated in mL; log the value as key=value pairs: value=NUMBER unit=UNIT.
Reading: value=5 unit=mL
